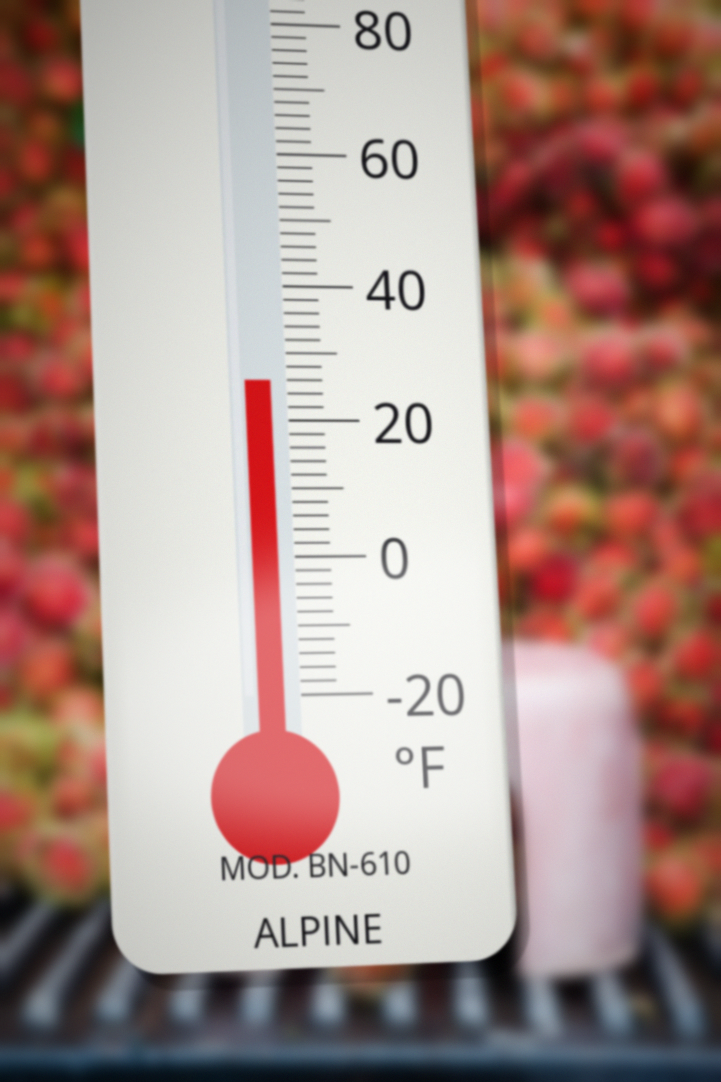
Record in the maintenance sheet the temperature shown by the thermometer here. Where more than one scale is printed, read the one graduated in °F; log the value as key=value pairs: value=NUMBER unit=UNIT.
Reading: value=26 unit=°F
